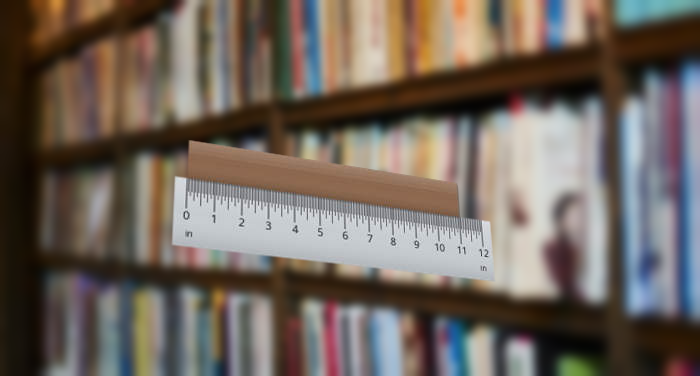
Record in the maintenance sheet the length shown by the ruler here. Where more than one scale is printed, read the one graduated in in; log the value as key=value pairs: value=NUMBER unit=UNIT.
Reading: value=11 unit=in
